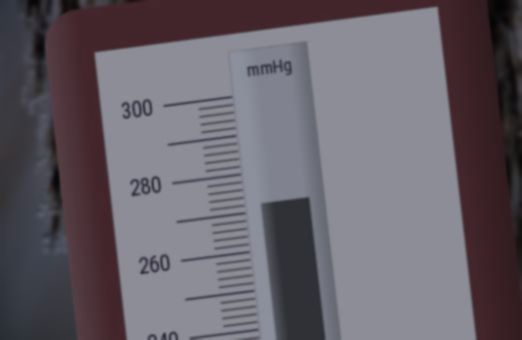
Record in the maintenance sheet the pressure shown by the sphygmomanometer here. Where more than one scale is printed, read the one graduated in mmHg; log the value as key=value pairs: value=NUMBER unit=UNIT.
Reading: value=272 unit=mmHg
